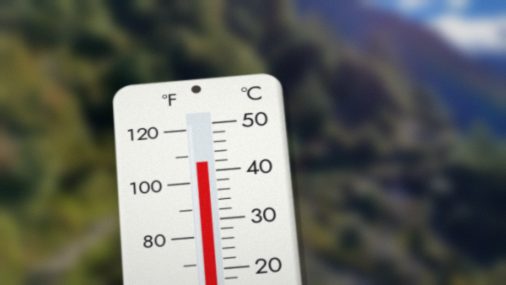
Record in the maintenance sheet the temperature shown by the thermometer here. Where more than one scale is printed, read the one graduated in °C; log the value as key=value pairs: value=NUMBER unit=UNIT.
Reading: value=42 unit=°C
